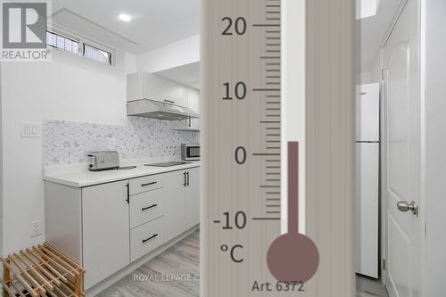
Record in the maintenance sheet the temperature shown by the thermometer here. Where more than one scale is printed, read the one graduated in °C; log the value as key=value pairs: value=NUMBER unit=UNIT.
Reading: value=2 unit=°C
